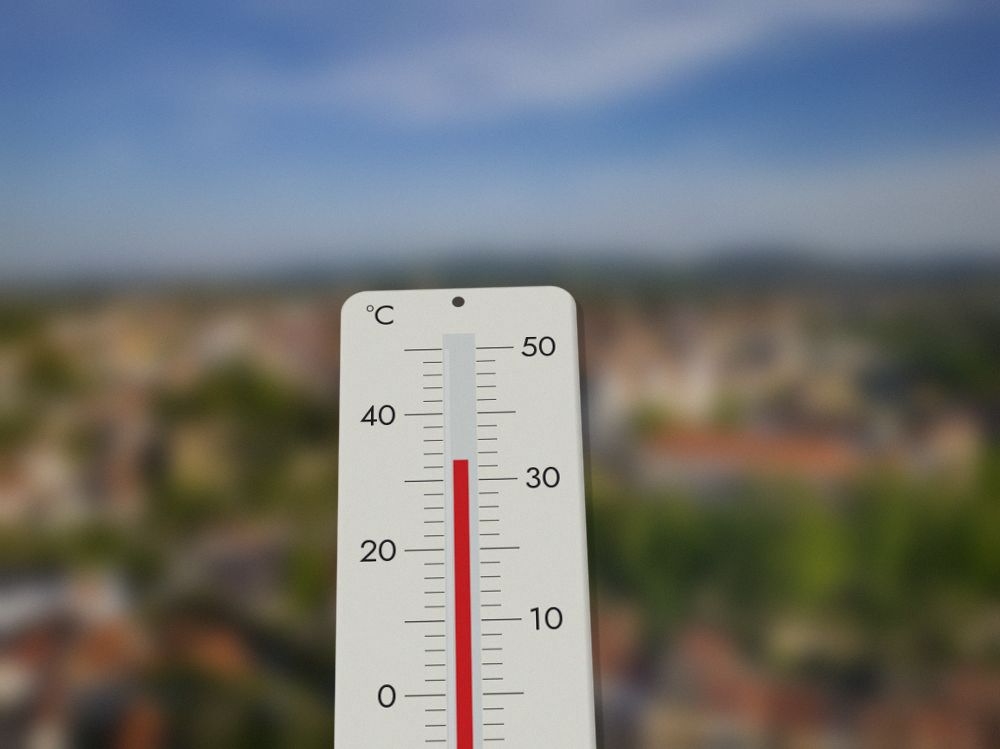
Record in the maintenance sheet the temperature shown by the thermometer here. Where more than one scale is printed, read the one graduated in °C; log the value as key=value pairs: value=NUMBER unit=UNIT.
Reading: value=33 unit=°C
